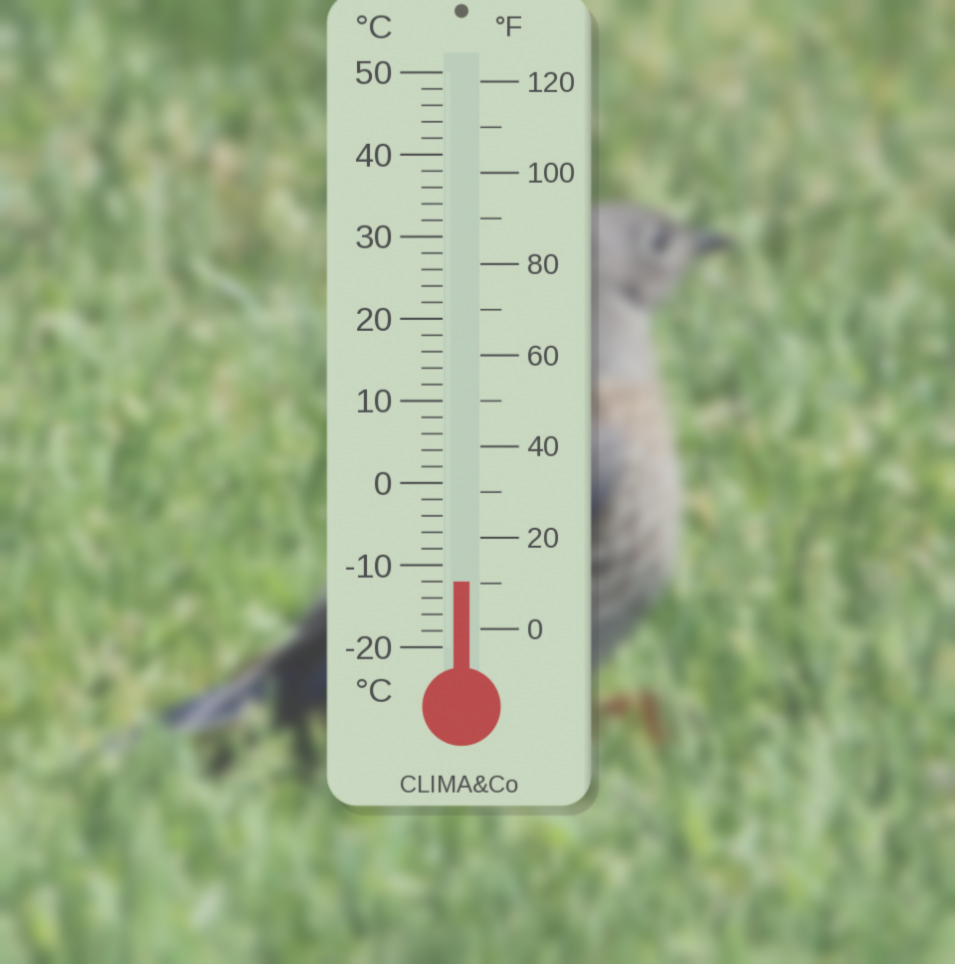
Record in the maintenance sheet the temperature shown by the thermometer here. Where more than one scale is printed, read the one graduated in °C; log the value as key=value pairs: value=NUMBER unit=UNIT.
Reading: value=-12 unit=°C
